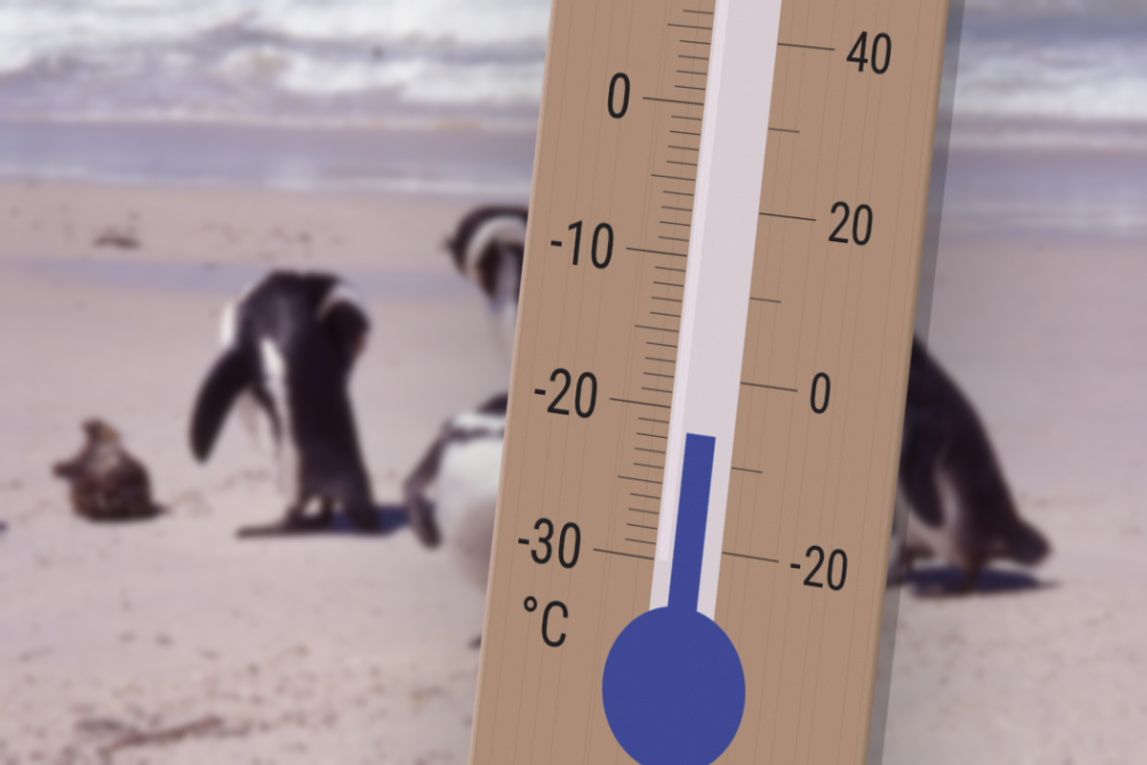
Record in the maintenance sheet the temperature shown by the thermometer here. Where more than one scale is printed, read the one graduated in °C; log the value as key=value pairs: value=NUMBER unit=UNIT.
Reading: value=-21.5 unit=°C
